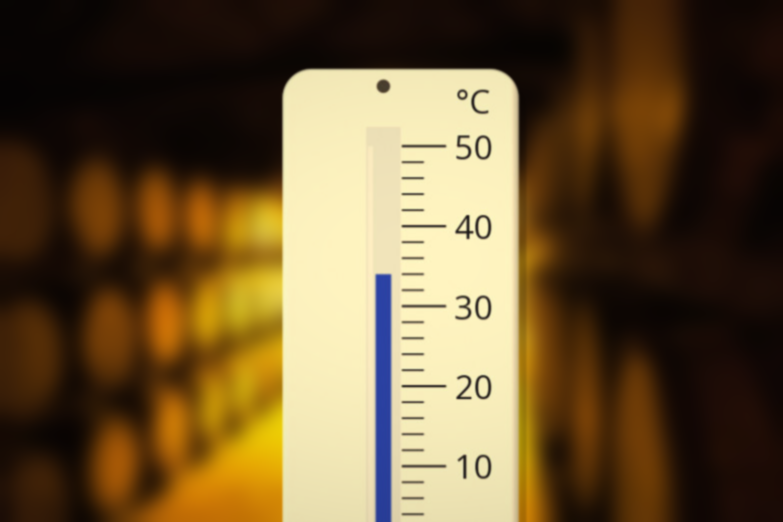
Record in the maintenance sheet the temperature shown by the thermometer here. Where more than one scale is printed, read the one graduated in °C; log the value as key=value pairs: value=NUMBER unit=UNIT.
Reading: value=34 unit=°C
